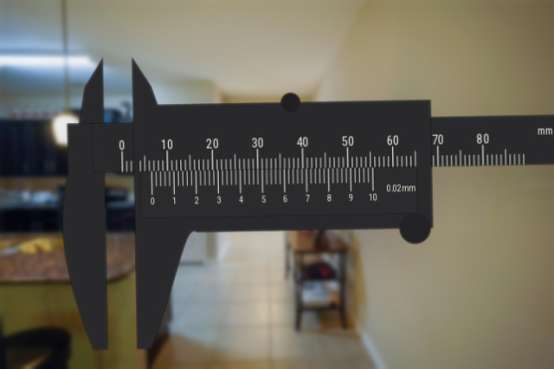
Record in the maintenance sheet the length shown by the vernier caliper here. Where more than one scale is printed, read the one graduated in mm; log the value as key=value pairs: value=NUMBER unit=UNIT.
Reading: value=6.5 unit=mm
